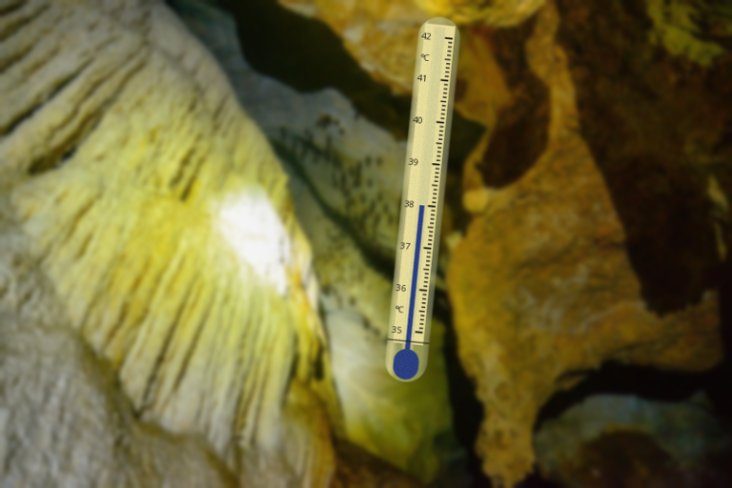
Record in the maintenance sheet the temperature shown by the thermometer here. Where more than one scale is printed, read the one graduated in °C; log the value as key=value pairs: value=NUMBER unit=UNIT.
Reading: value=38 unit=°C
